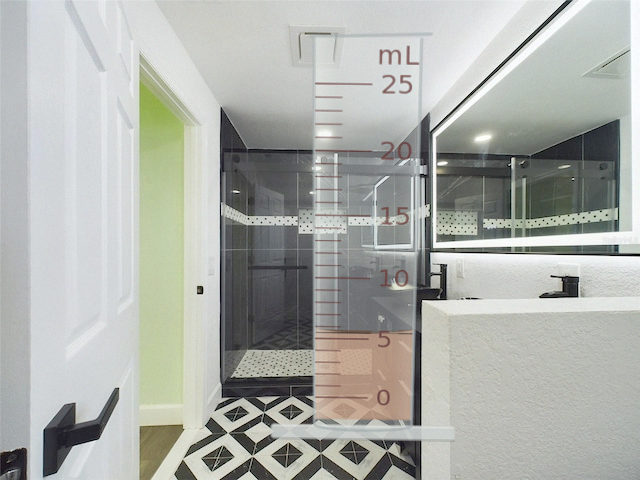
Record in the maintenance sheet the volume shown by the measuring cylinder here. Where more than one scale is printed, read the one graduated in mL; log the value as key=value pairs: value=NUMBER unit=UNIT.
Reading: value=5.5 unit=mL
